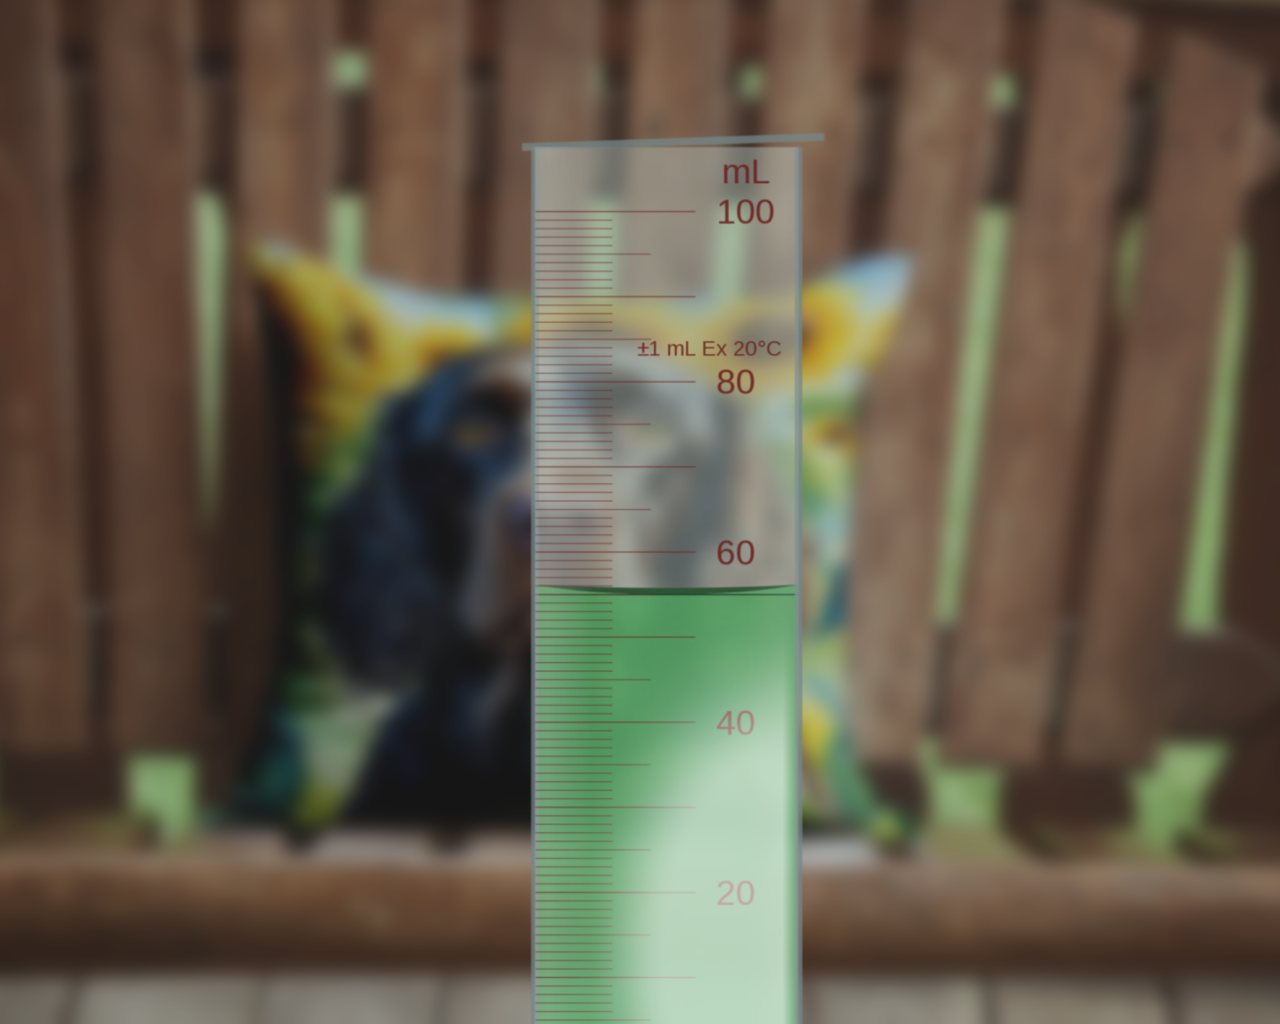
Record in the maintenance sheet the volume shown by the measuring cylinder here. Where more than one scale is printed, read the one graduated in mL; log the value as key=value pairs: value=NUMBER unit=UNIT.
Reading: value=55 unit=mL
